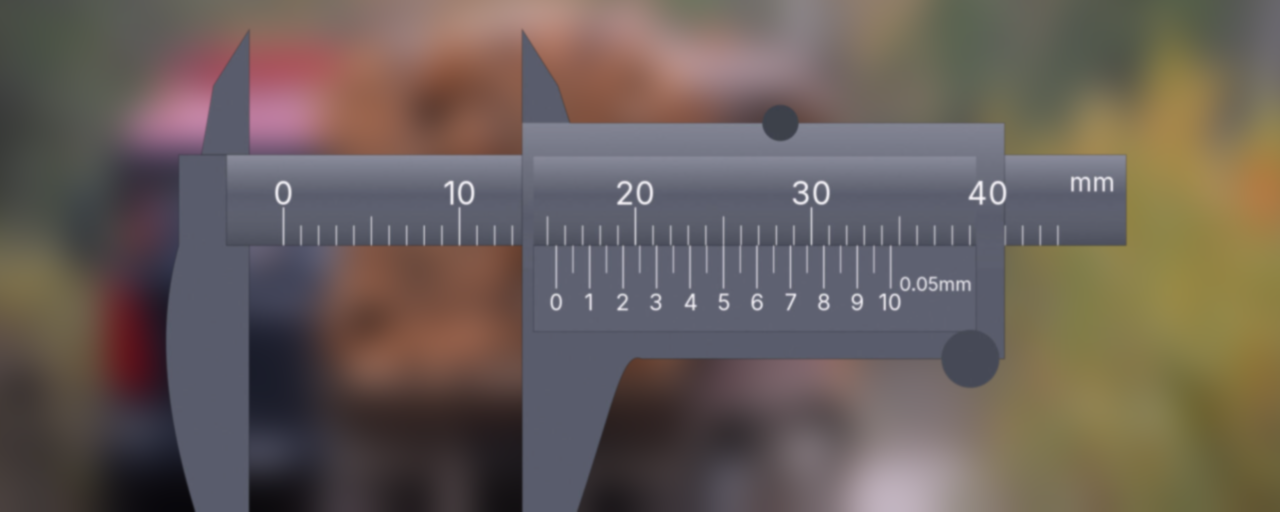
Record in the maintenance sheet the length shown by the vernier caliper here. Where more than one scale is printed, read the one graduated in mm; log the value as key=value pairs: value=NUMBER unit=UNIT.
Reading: value=15.5 unit=mm
